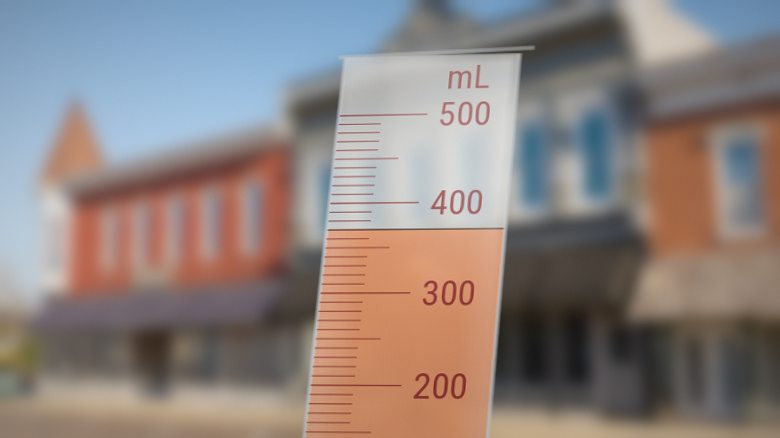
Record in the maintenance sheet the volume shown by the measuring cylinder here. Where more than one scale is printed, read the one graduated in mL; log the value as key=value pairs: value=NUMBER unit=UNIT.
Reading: value=370 unit=mL
